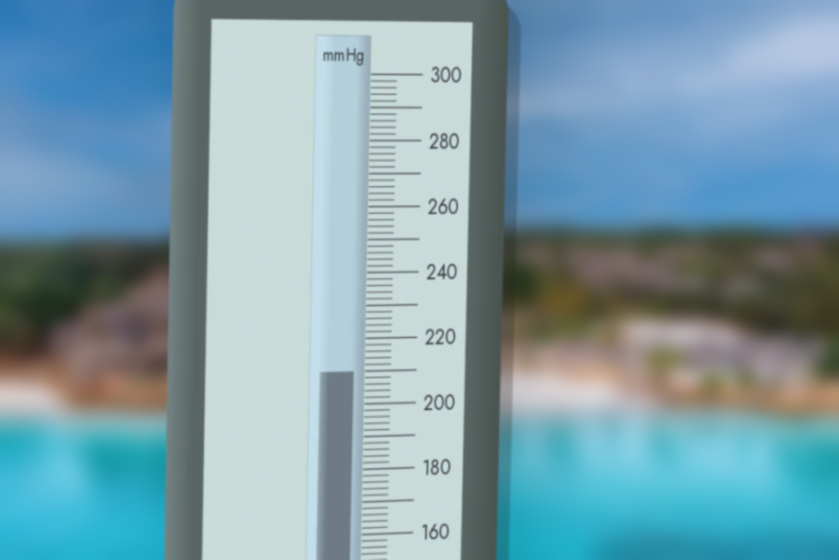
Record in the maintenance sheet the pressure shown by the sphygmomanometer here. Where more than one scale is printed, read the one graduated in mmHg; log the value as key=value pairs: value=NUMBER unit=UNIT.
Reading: value=210 unit=mmHg
